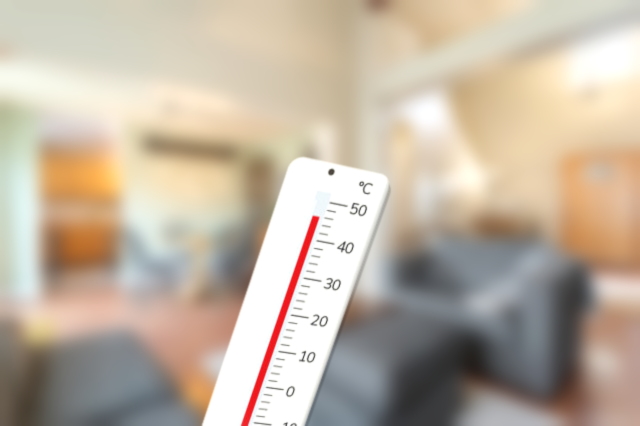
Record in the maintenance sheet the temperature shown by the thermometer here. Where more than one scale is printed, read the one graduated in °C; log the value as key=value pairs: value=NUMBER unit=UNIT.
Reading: value=46 unit=°C
